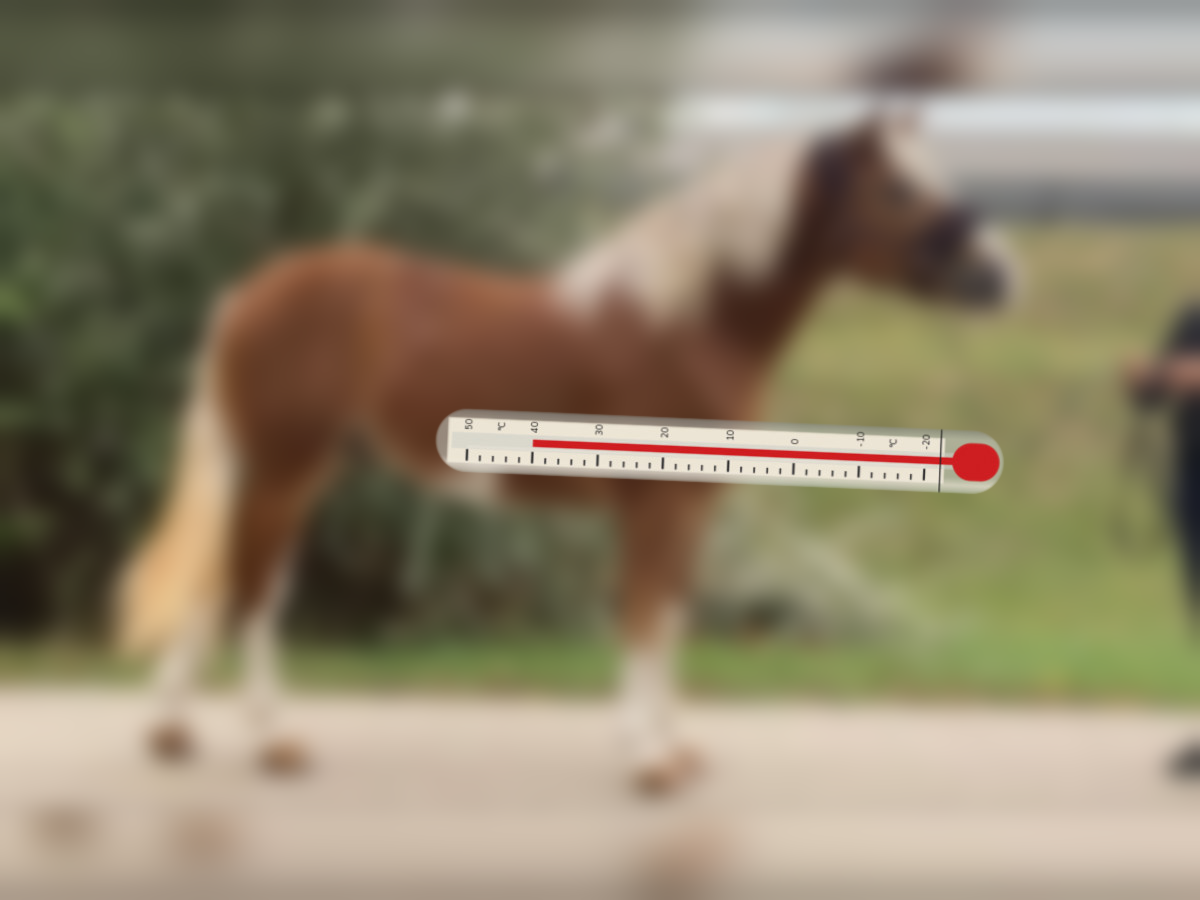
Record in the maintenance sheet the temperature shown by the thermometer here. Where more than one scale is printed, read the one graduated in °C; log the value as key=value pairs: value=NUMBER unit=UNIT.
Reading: value=40 unit=°C
